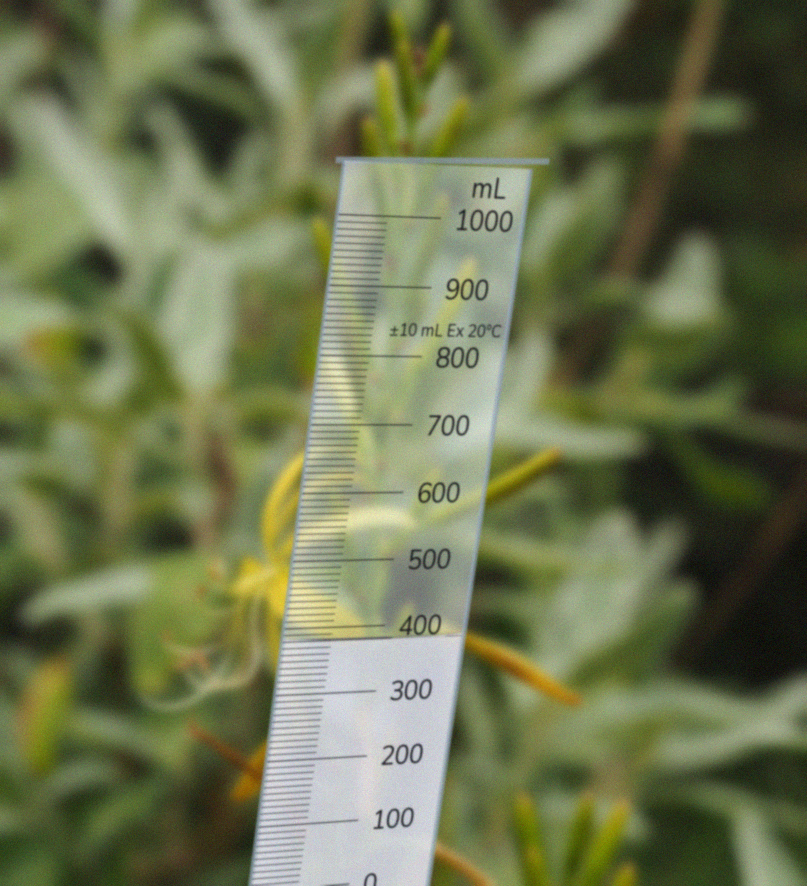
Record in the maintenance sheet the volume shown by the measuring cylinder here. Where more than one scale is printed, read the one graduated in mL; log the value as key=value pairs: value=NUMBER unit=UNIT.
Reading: value=380 unit=mL
